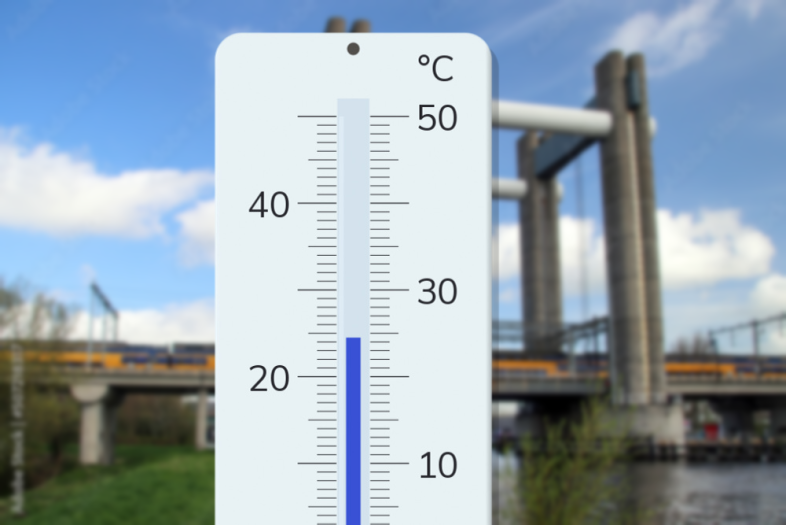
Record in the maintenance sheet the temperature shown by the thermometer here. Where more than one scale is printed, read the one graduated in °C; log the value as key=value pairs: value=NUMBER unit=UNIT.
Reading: value=24.5 unit=°C
